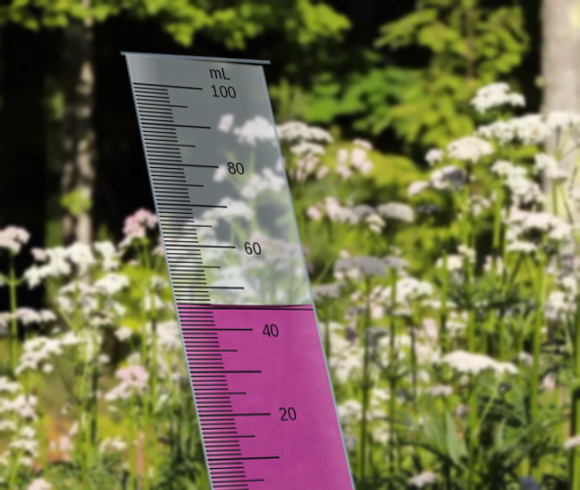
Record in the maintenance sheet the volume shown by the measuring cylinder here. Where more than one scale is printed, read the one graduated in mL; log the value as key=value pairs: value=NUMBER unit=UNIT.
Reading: value=45 unit=mL
